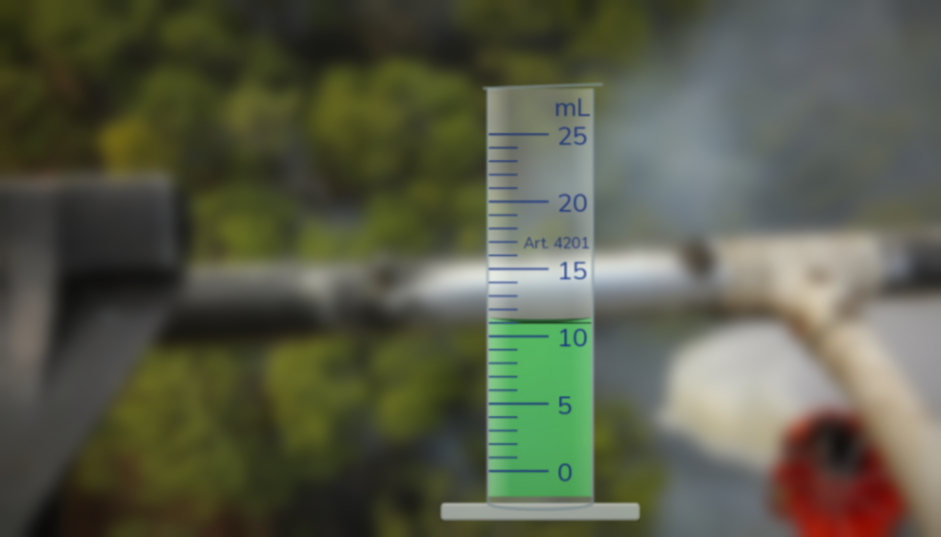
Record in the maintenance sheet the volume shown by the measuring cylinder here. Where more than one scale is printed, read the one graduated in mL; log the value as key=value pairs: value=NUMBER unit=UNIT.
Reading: value=11 unit=mL
